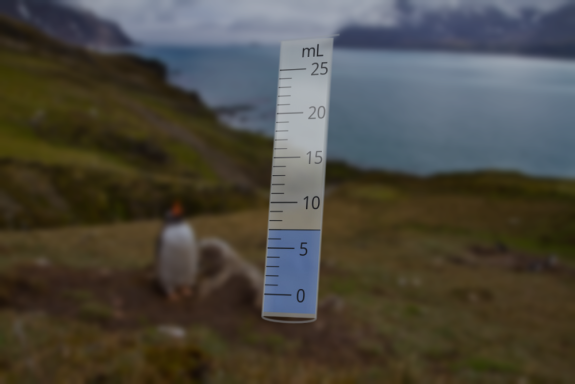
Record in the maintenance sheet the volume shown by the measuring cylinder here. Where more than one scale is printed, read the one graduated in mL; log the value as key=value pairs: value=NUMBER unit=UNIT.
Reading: value=7 unit=mL
